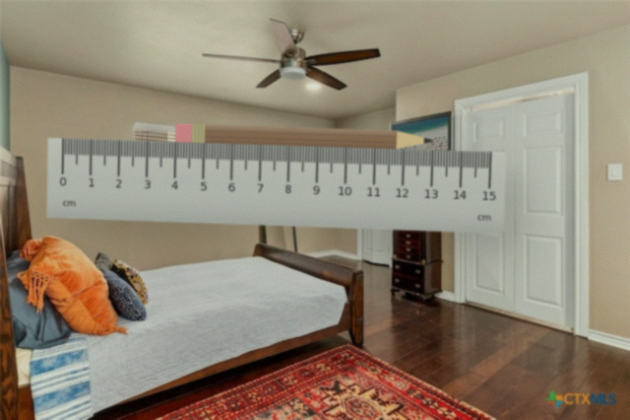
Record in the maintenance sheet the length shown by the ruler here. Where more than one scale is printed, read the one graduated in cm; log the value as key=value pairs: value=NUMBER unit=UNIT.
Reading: value=9 unit=cm
